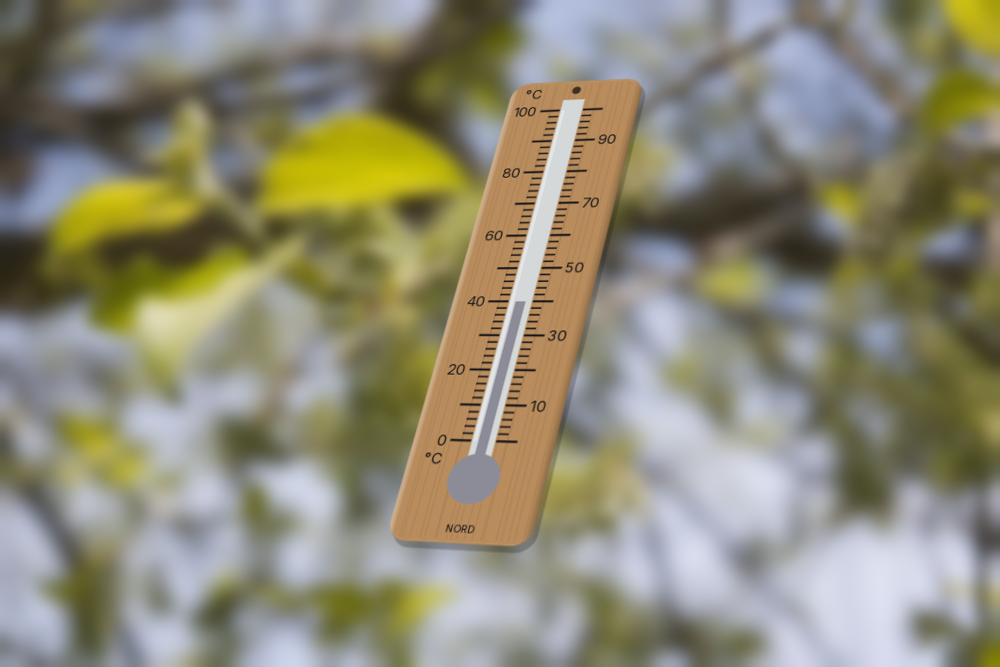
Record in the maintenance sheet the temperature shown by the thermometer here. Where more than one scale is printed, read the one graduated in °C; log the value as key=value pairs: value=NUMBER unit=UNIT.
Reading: value=40 unit=°C
